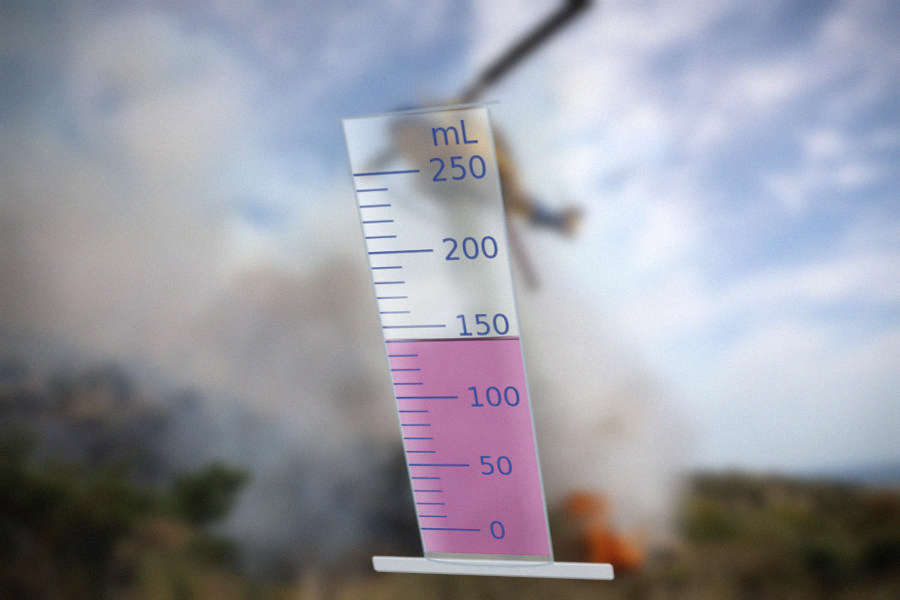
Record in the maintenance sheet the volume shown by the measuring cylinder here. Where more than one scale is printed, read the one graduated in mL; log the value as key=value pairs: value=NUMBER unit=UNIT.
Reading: value=140 unit=mL
